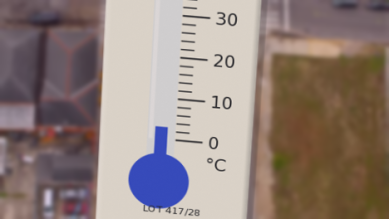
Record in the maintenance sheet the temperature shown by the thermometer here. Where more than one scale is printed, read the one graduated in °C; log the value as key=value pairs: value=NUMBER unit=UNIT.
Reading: value=3 unit=°C
